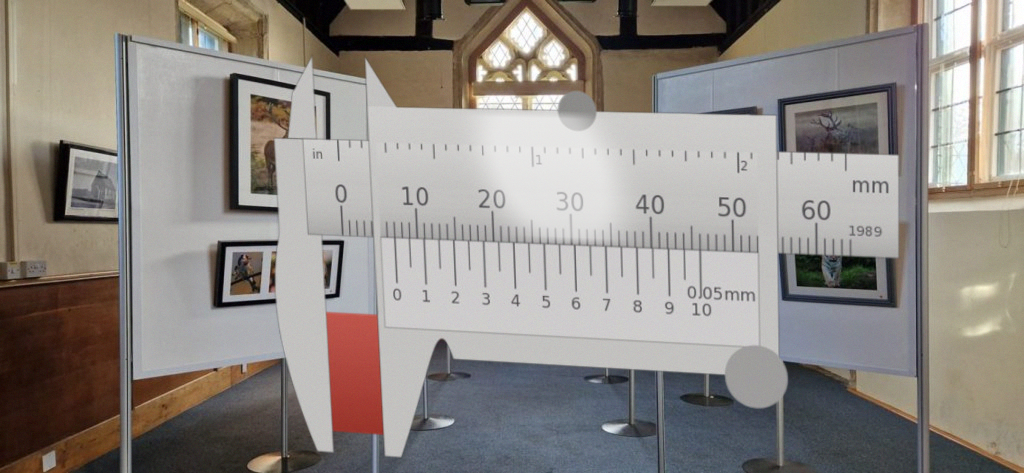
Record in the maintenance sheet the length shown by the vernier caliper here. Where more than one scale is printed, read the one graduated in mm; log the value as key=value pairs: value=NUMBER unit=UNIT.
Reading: value=7.0 unit=mm
